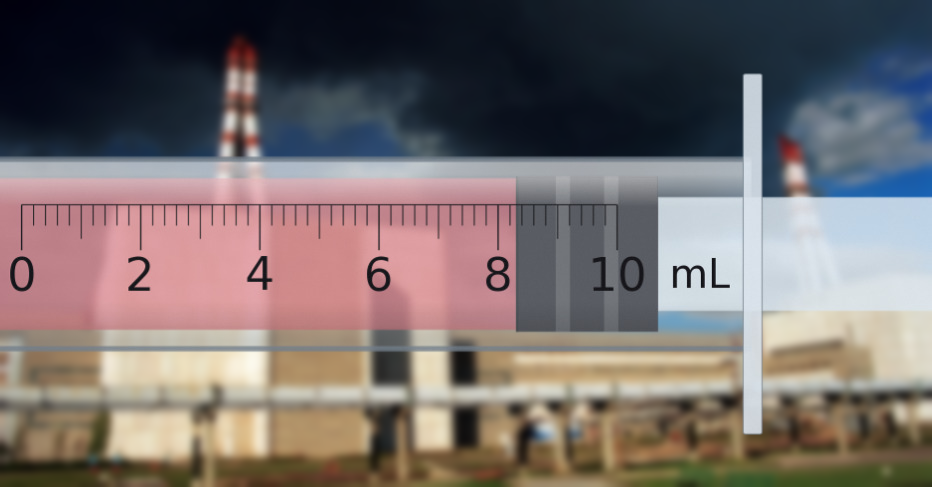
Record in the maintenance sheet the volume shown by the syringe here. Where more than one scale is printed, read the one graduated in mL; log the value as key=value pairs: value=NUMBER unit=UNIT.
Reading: value=8.3 unit=mL
